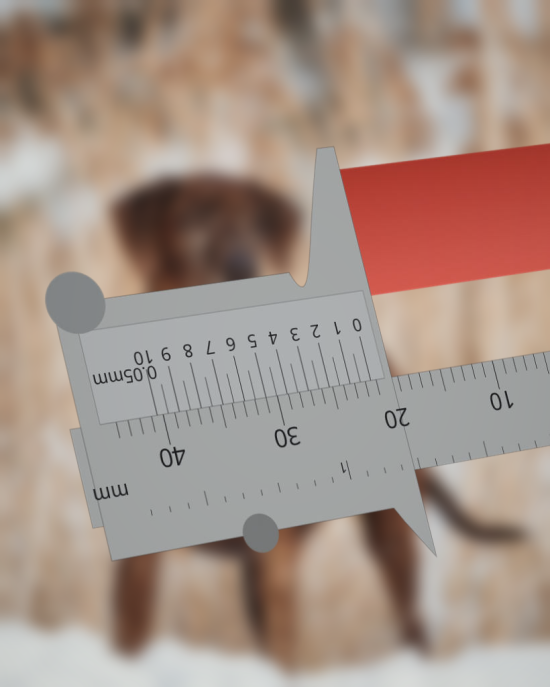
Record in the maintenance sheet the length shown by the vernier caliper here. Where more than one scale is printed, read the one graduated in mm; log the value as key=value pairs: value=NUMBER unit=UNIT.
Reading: value=21.5 unit=mm
